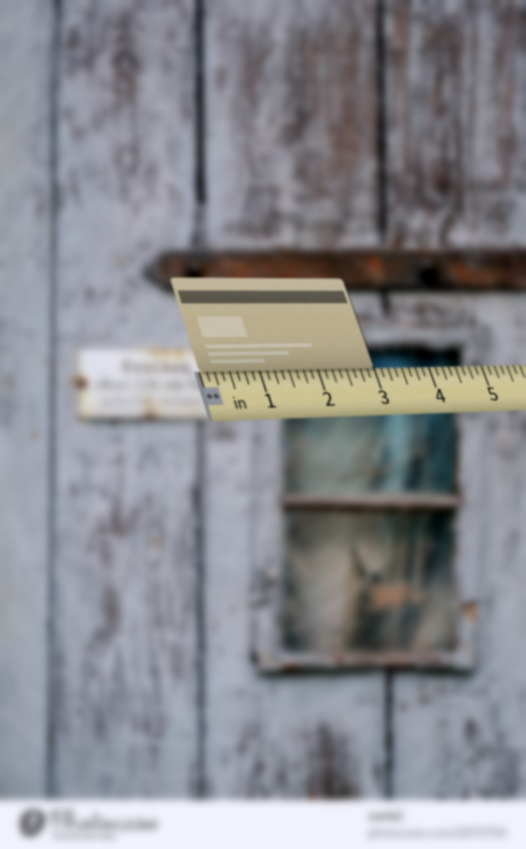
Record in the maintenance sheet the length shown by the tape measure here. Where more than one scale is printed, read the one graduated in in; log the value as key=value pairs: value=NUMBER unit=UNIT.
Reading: value=3 unit=in
